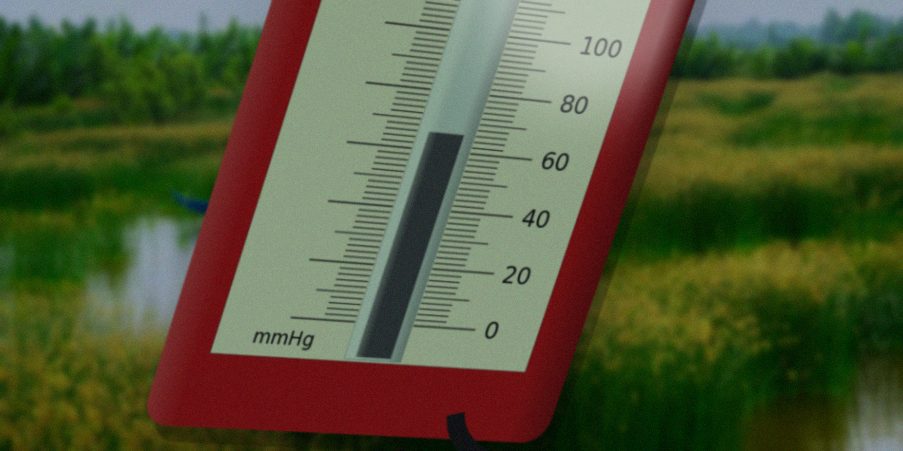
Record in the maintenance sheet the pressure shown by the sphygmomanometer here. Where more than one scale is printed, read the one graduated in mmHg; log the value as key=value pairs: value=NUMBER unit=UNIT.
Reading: value=66 unit=mmHg
